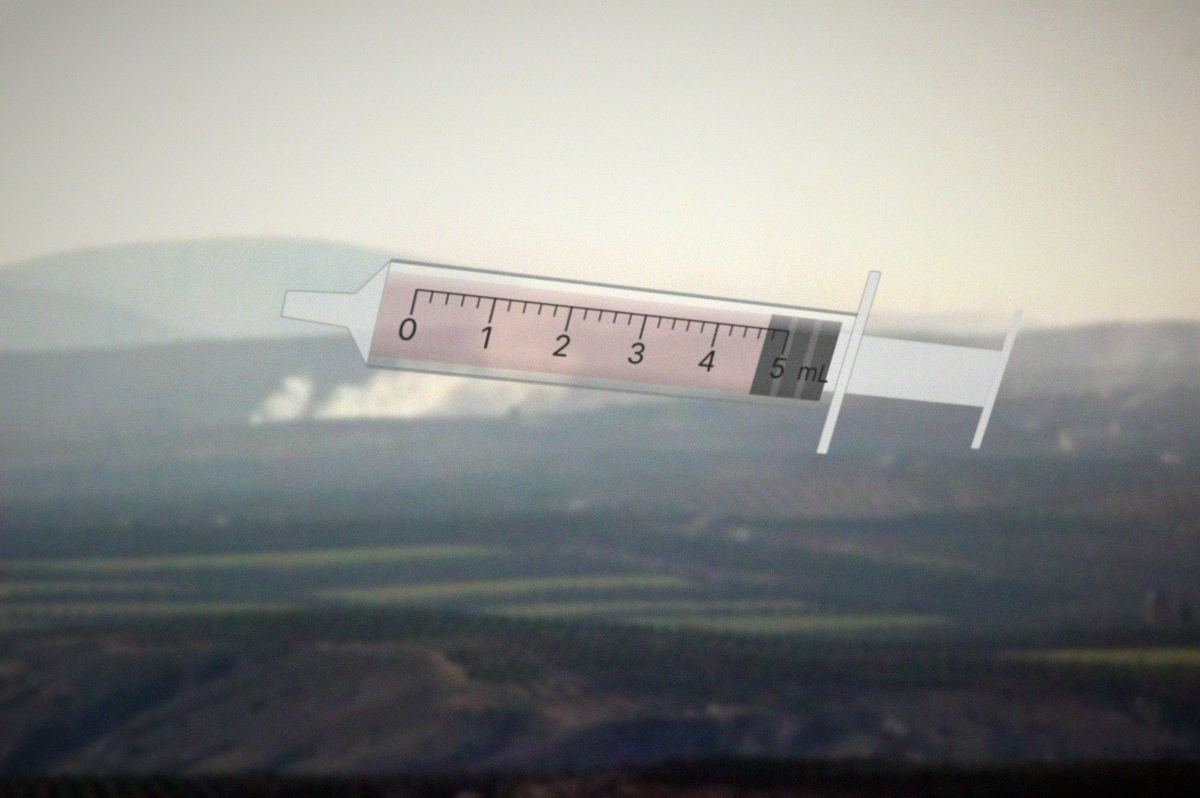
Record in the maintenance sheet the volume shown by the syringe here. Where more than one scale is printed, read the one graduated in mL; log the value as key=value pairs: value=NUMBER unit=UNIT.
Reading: value=4.7 unit=mL
